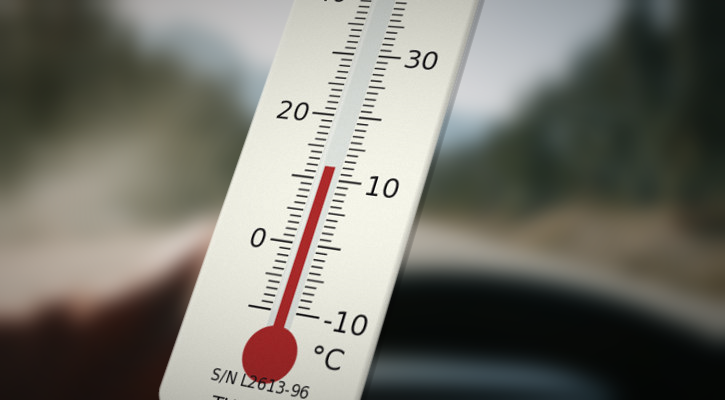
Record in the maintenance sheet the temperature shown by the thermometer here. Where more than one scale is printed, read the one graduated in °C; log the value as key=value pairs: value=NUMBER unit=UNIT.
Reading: value=12 unit=°C
